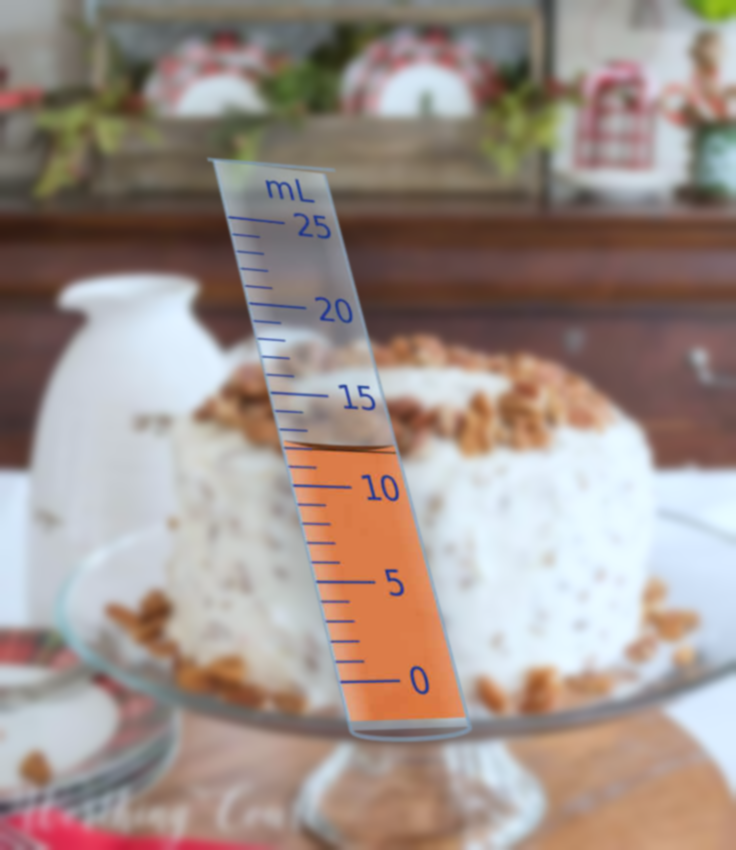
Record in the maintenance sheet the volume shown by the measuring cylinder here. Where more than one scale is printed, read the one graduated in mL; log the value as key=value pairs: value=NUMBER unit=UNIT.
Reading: value=12 unit=mL
